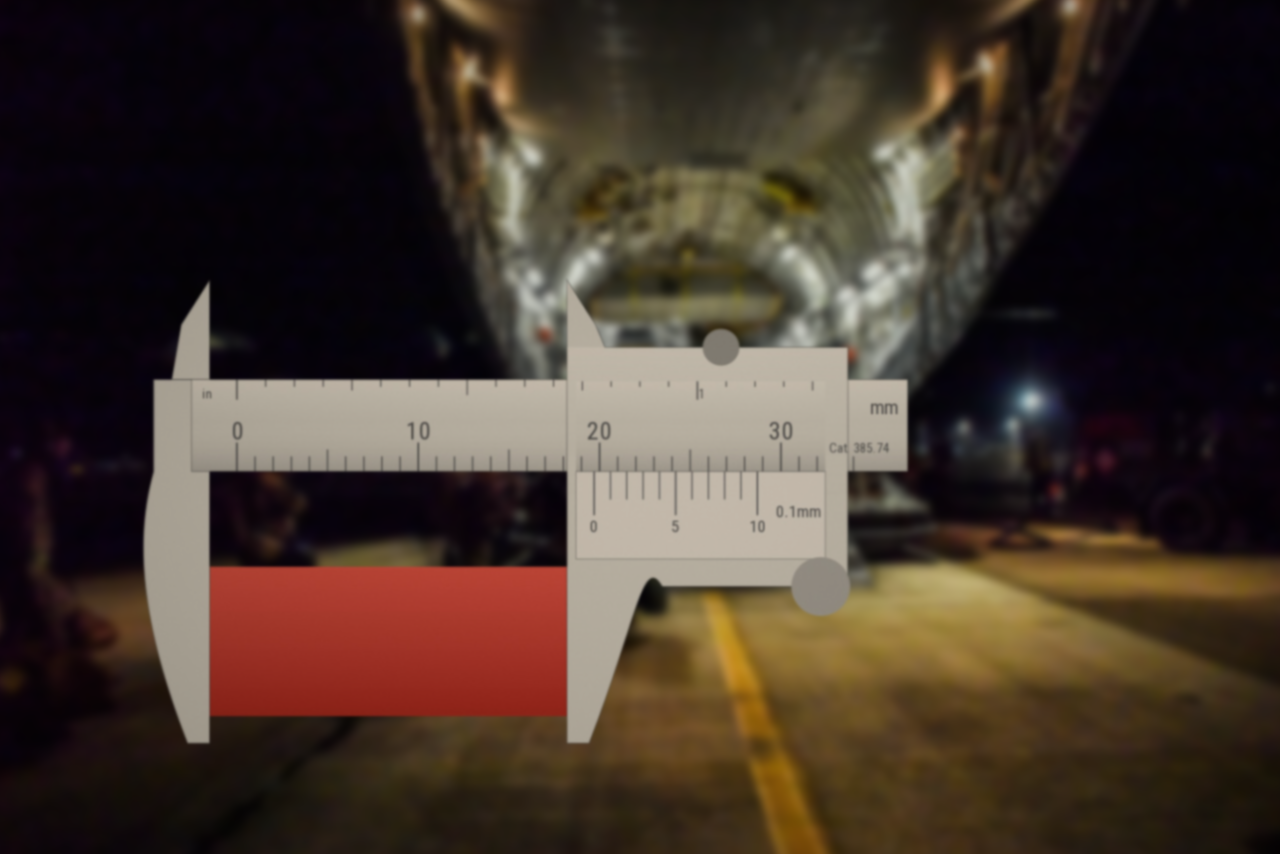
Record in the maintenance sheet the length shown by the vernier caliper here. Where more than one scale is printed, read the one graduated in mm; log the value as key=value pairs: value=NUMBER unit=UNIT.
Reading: value=19.7 unit=mm
